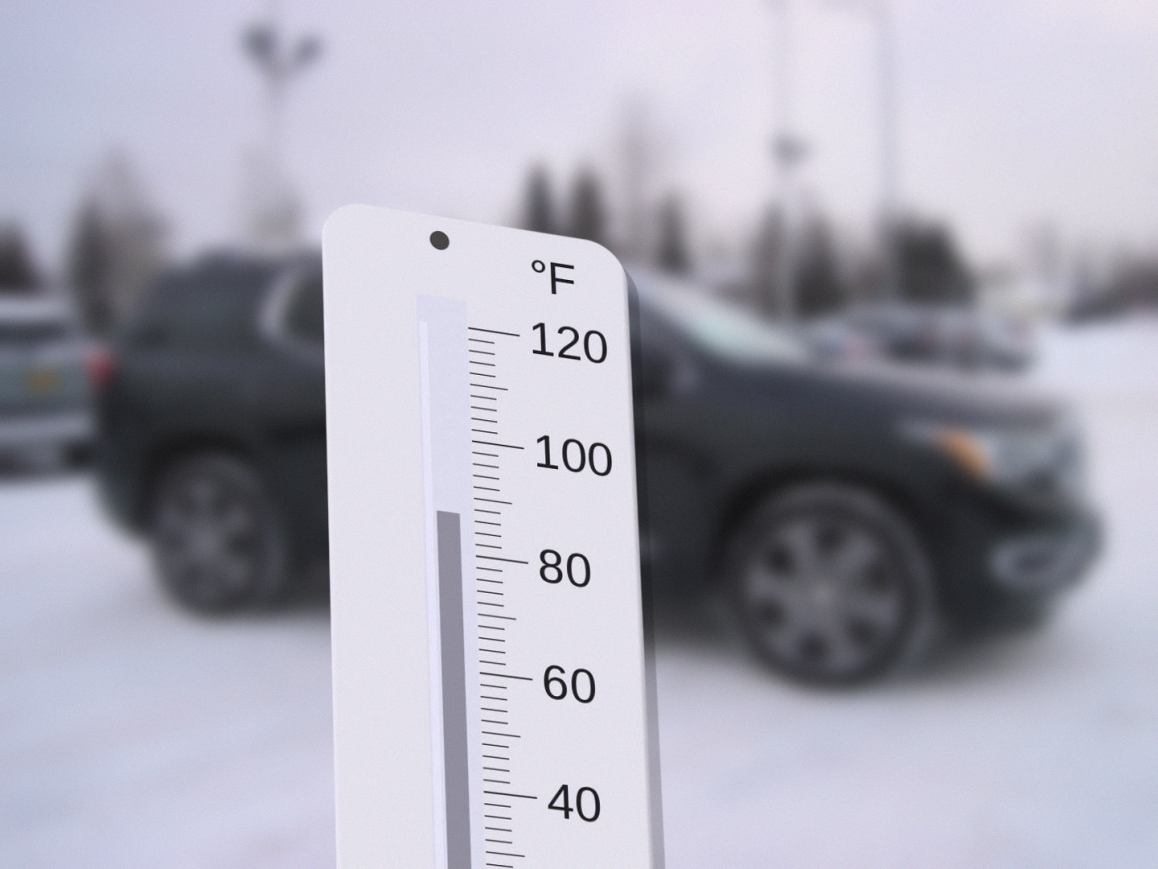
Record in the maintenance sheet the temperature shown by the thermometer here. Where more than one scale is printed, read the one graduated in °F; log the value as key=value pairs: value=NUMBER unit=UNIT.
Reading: value=87 unit=°F
